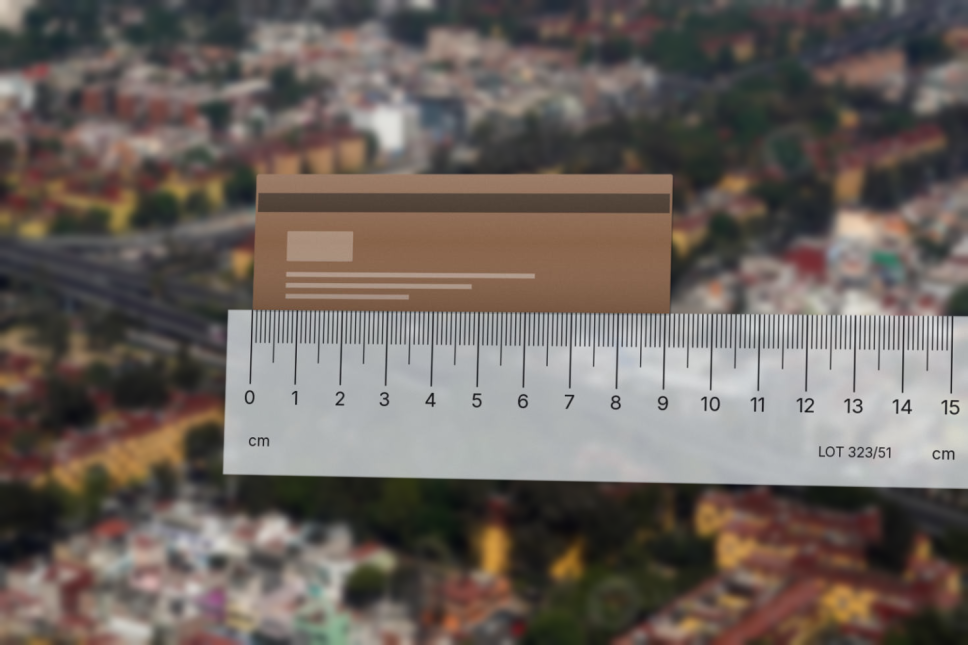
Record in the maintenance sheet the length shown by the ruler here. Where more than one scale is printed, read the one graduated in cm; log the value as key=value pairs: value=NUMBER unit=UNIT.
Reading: value=9.1 unit=cm
